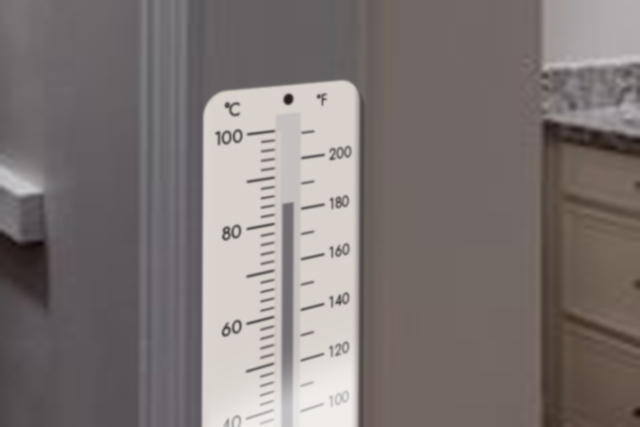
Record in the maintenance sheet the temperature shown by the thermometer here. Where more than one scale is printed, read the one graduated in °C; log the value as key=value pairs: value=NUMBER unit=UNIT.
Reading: value=84 unit=°C
